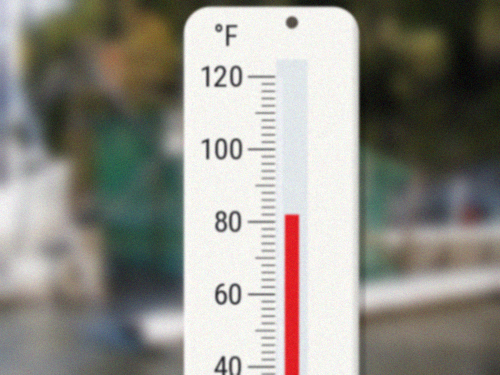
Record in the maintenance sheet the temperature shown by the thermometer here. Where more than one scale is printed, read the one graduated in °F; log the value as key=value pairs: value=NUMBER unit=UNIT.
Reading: value=82 unit=°F
